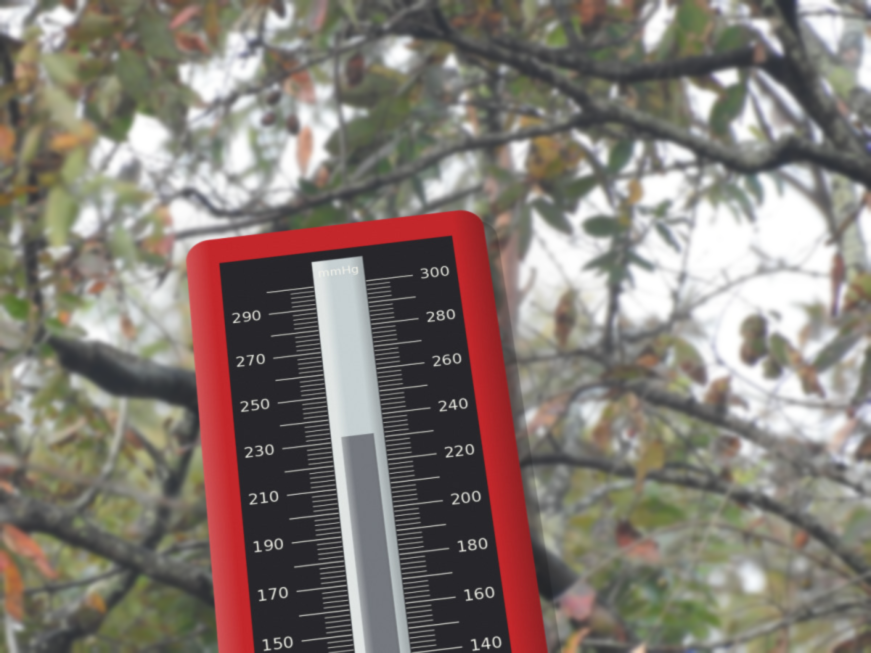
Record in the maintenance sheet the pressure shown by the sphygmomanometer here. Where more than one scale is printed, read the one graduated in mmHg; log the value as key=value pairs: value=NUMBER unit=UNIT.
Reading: value=232 unit=mmHg
